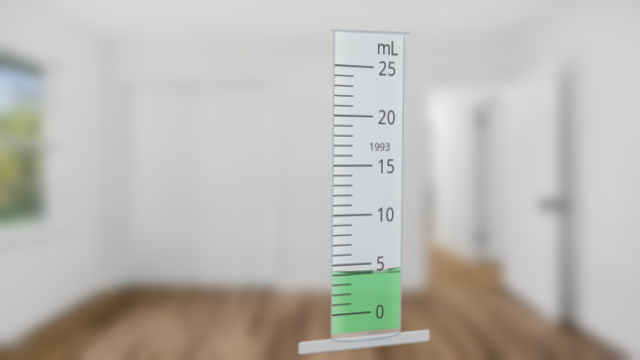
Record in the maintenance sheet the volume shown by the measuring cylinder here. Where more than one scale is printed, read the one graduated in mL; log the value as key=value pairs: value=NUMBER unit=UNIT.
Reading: value=4 unit=mL
